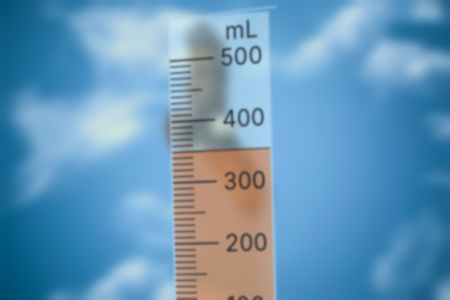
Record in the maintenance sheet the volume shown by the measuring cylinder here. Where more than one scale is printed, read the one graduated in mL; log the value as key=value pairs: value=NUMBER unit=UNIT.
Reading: value=350 unit=mL
